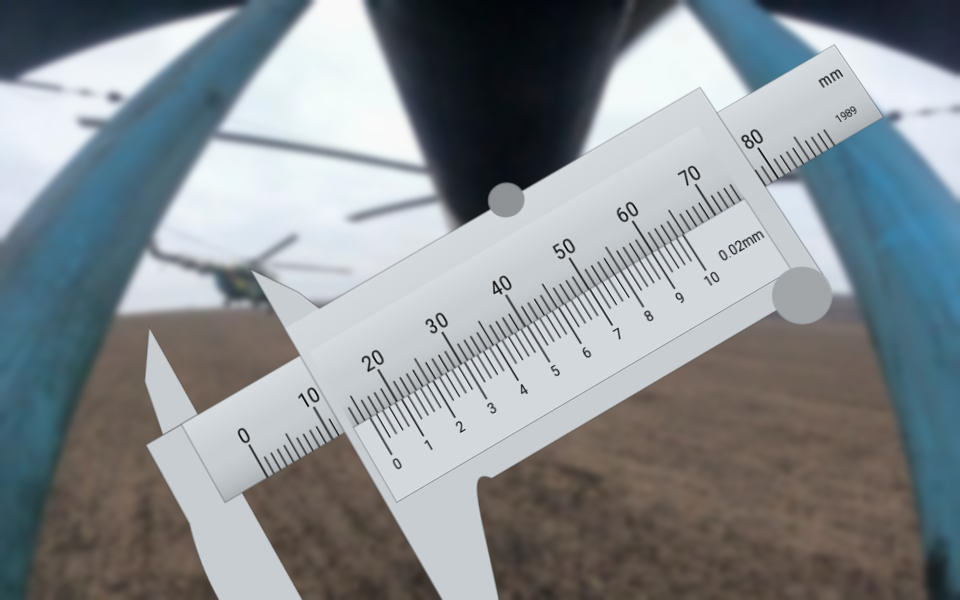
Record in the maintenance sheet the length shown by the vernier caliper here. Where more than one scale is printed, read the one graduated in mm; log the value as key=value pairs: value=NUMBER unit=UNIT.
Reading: value=15.8 unit=mm
